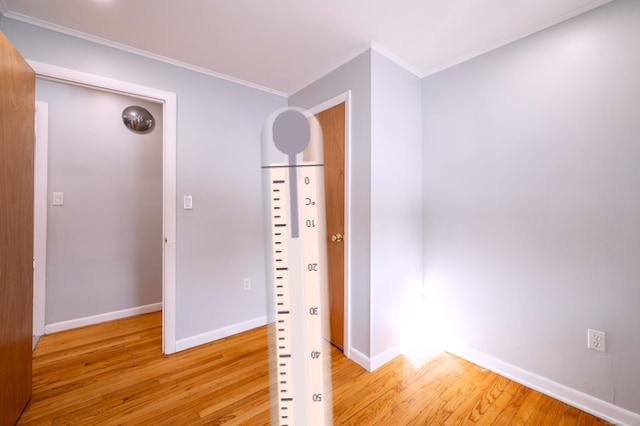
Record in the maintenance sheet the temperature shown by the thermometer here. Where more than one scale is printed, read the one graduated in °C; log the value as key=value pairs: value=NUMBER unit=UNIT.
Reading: value=13 unit=°C
